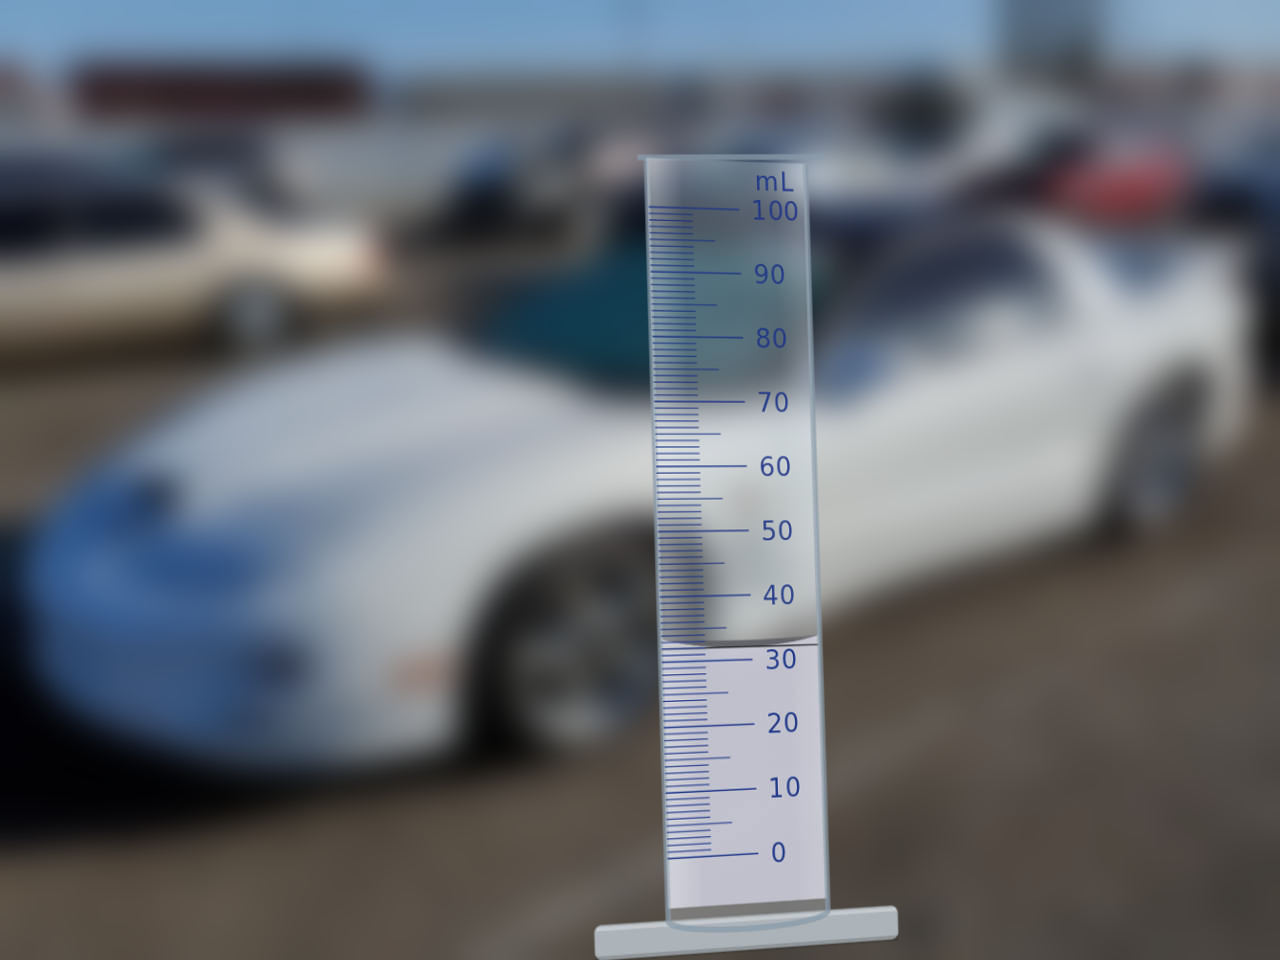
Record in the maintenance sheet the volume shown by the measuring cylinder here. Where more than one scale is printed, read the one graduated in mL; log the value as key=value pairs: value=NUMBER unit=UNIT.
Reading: value=32 unit=mL
